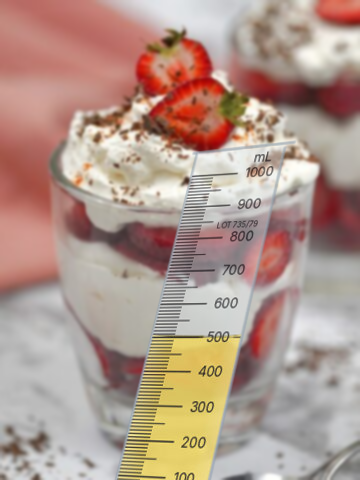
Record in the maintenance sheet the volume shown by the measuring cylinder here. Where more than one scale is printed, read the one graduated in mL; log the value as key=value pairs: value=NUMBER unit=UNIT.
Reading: value=500 unit=mL
